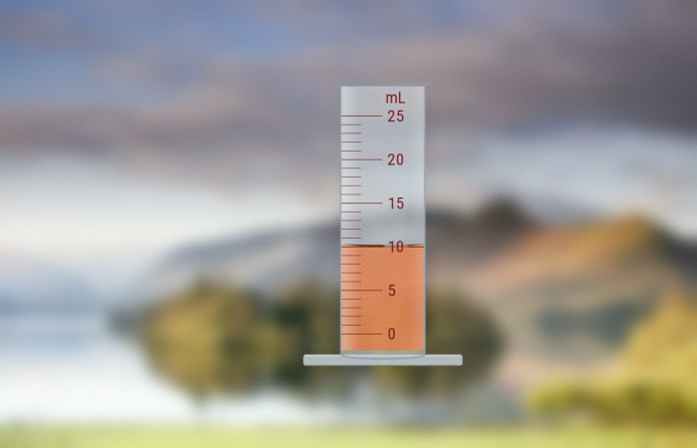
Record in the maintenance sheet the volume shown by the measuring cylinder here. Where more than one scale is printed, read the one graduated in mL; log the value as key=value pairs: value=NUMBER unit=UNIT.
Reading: value=10 unit=mL
